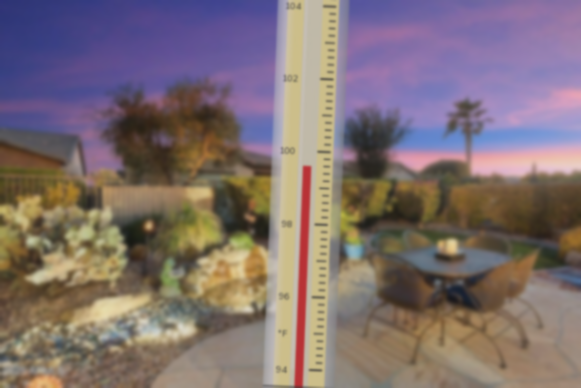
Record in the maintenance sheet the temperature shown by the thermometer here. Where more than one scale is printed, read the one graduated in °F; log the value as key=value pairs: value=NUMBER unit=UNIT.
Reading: value=99.6 unit=°F
